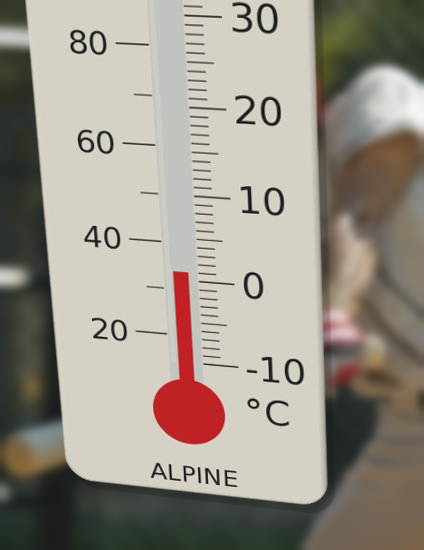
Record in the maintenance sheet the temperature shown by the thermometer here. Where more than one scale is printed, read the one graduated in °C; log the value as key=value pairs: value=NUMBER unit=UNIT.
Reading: value=1 unit=°C
